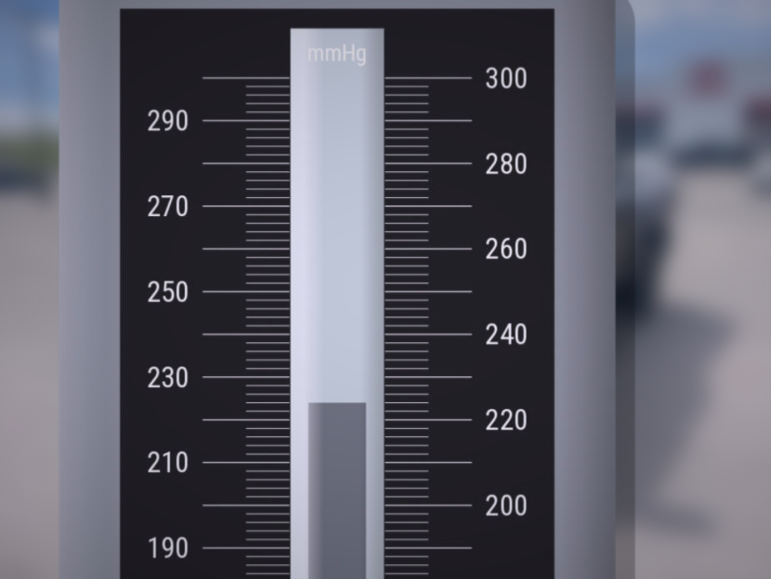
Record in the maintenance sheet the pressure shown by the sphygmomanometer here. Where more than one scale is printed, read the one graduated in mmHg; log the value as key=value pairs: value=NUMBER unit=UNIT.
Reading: value=224 unit=mmHg
